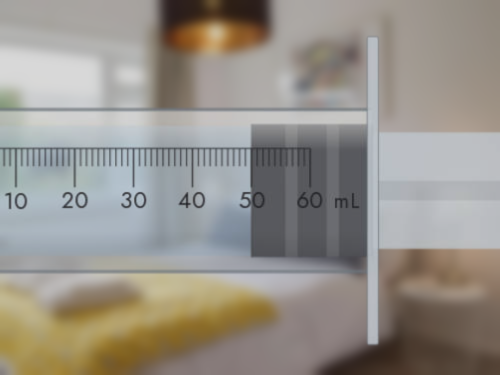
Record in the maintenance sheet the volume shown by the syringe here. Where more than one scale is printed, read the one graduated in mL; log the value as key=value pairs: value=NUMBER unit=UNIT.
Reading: value=50 unit=mL
